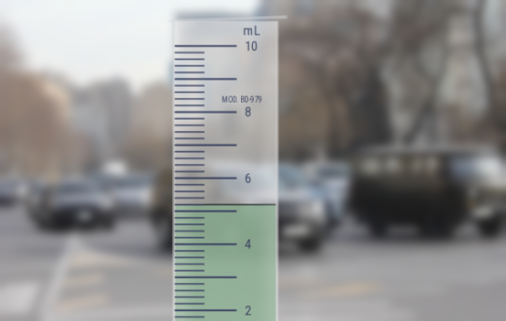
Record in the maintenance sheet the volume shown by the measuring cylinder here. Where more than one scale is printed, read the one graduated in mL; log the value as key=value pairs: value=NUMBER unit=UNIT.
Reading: value=5.2 unit=mL
